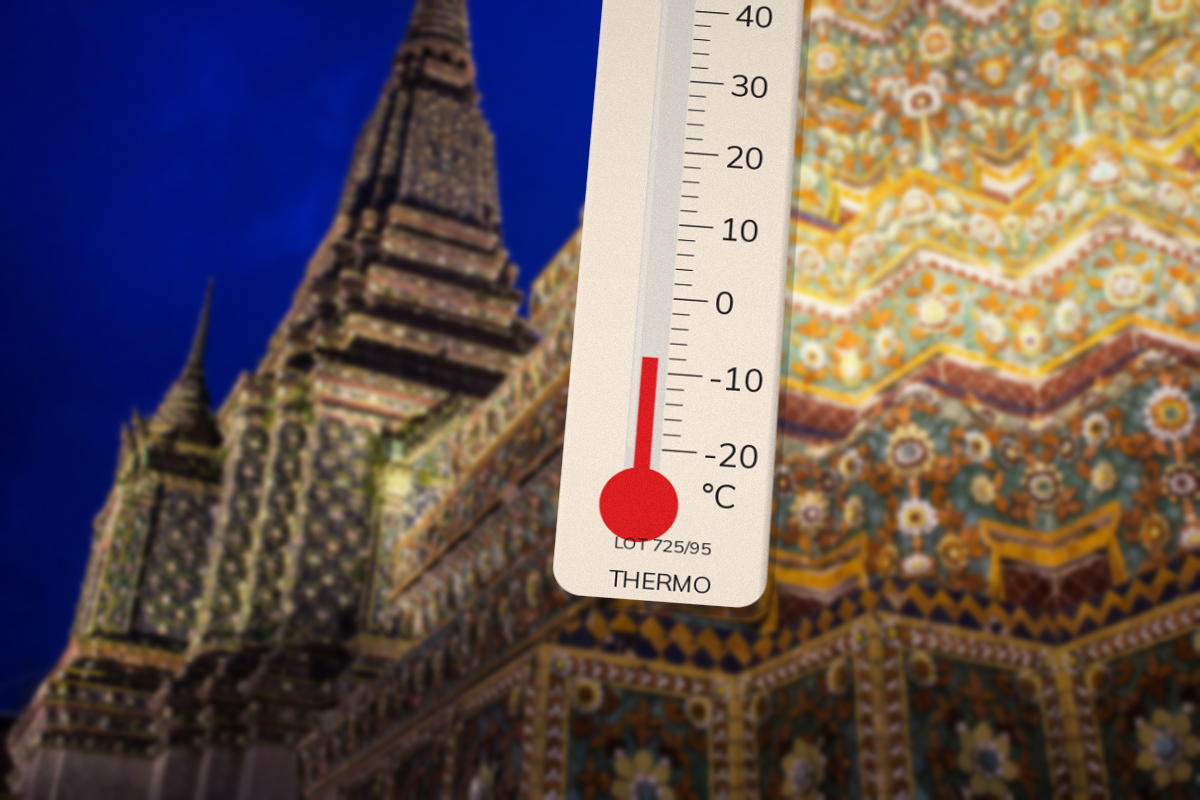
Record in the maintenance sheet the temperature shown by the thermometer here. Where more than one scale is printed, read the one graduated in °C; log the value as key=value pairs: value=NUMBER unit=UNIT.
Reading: value=-8 unit=°C
